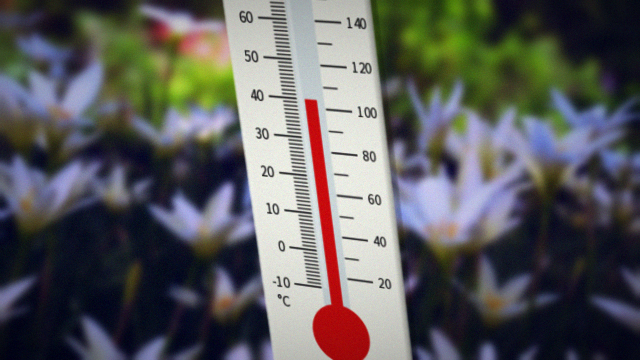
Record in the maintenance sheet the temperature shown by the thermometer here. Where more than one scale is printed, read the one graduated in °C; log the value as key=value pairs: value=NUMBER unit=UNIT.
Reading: value=40 unit=°C
